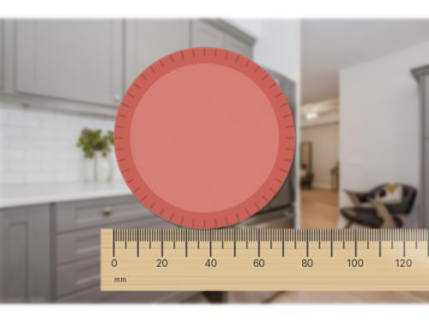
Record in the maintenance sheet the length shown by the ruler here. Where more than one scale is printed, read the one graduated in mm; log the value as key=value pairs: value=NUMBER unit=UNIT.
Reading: value=75 unit=mm
